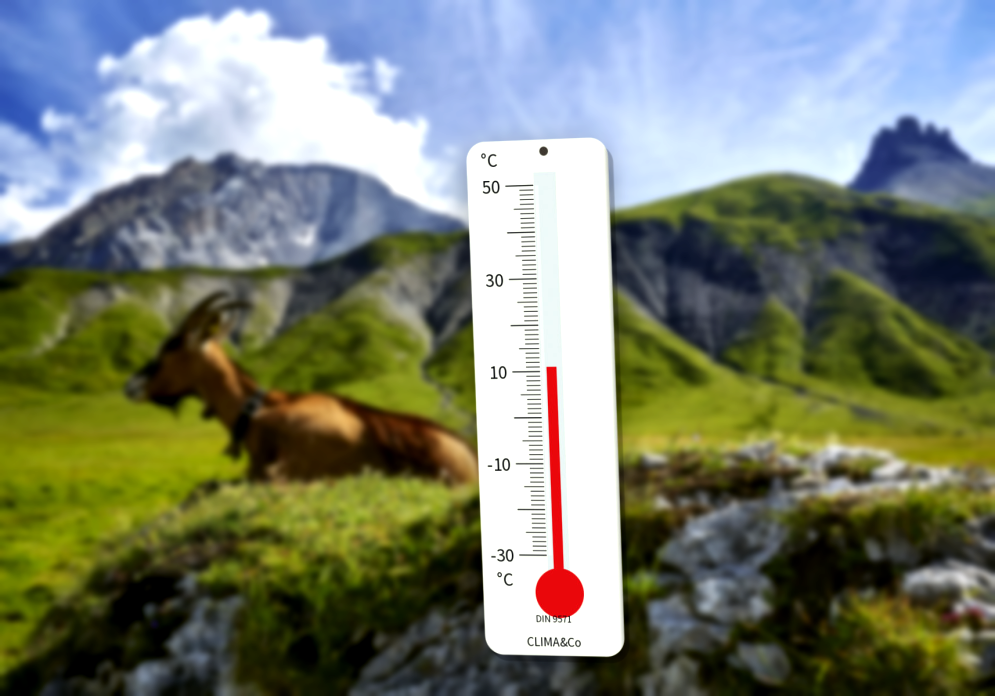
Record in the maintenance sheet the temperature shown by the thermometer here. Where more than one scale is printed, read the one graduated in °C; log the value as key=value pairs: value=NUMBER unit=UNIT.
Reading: value=11 unit=°C
